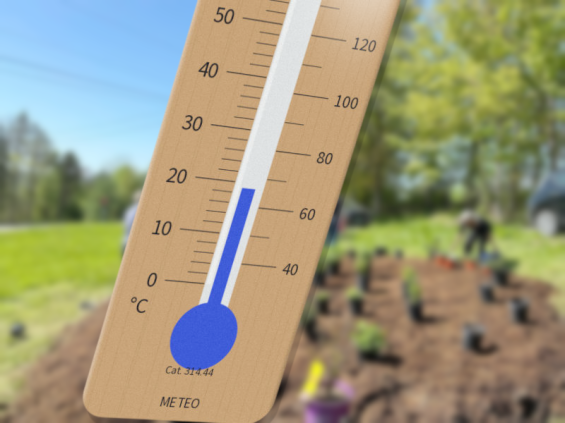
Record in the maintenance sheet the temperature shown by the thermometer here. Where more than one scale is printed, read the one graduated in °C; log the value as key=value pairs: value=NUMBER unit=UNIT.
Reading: value=19 unit=°C
